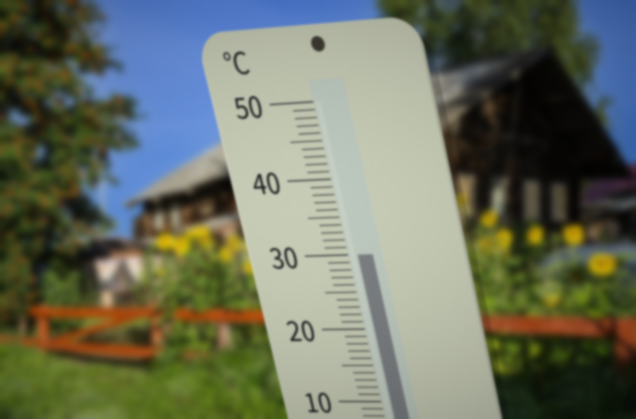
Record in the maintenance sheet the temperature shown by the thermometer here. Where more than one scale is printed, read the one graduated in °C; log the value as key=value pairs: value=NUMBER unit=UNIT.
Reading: value=30 unit=°C
